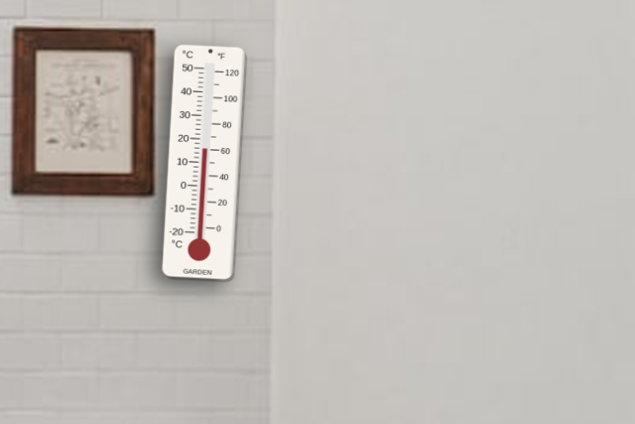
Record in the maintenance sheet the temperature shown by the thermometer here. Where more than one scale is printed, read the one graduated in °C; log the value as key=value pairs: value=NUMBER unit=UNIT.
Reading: value=16 unit=°C
